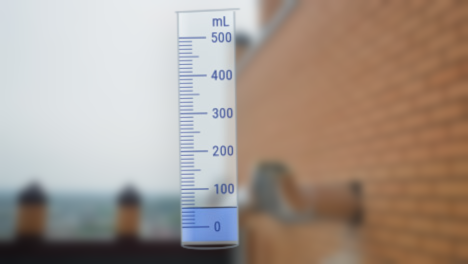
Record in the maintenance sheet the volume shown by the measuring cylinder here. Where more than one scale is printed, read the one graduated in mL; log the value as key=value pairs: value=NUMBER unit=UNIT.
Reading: value=50 unit=mL
